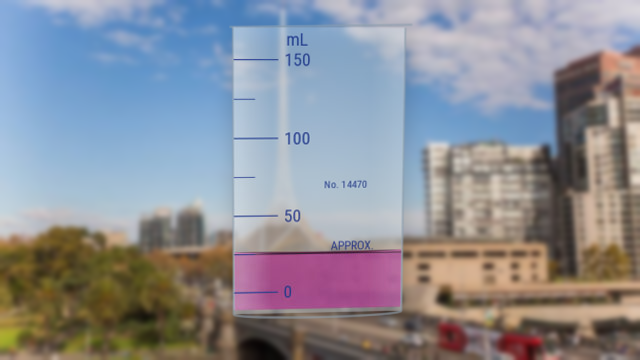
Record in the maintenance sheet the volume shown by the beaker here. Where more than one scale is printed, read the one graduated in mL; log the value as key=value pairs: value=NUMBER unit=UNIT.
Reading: value=25 unit=mL
